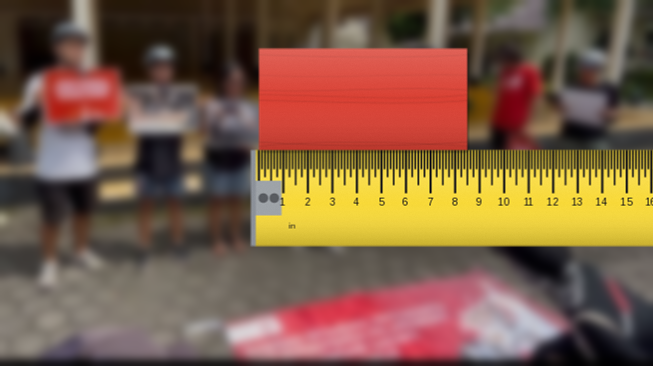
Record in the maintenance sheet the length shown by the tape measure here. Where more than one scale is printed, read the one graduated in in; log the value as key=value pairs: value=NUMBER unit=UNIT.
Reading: value=8.5 unit=in
